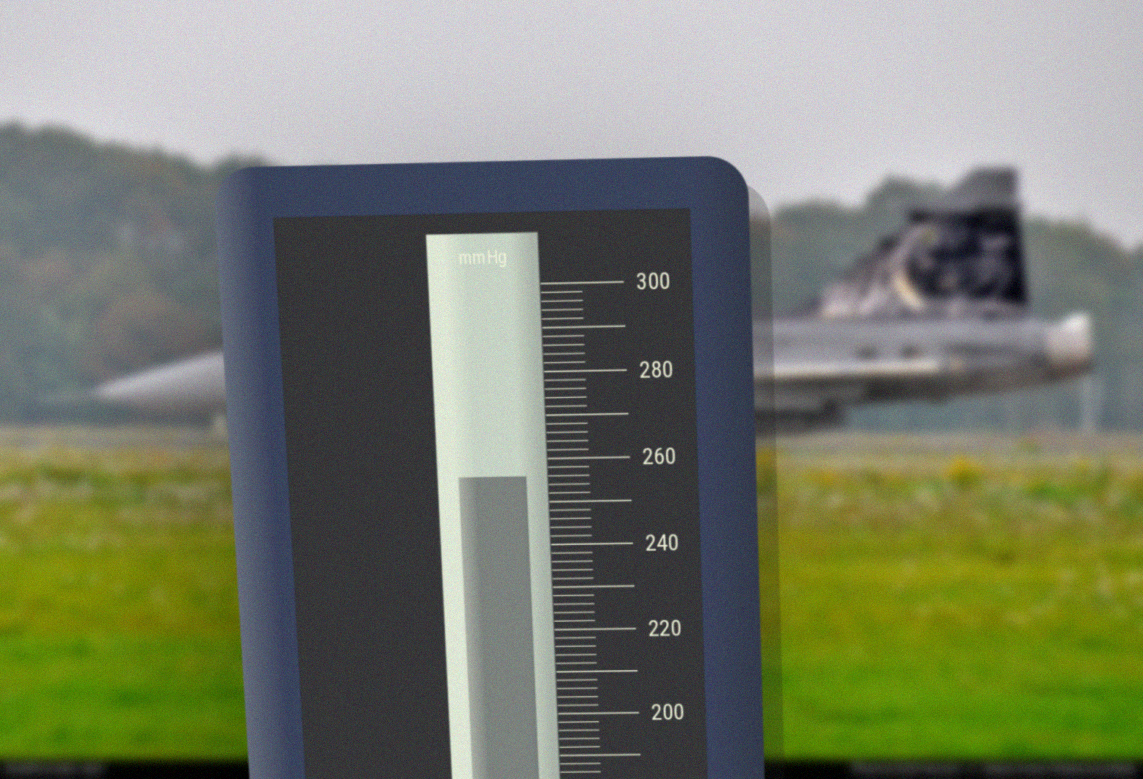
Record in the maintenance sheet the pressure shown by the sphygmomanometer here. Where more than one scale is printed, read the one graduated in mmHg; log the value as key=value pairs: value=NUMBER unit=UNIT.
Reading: value=256 unit=mmHg
